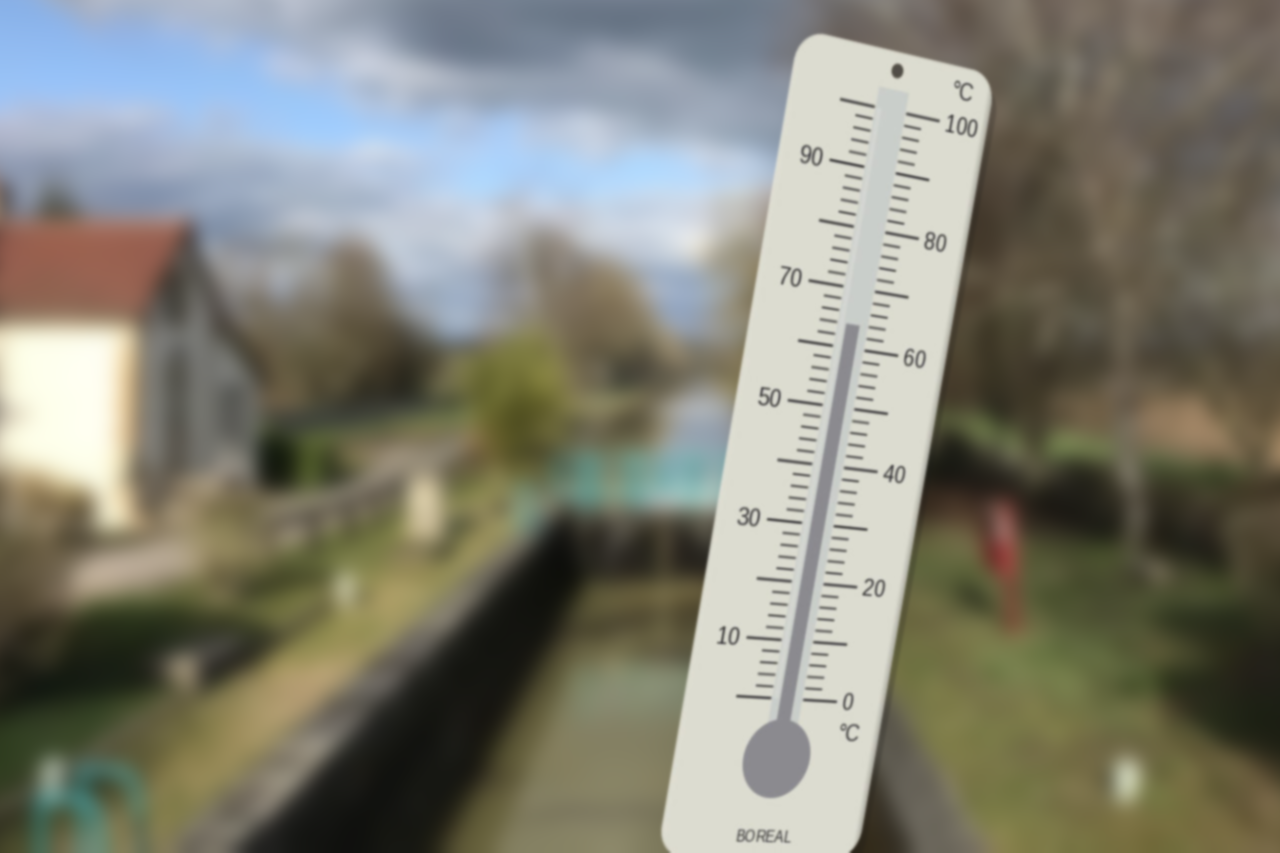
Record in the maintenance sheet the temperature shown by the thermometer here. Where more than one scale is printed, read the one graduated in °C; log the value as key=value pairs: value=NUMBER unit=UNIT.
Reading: value=64 unit=°C
